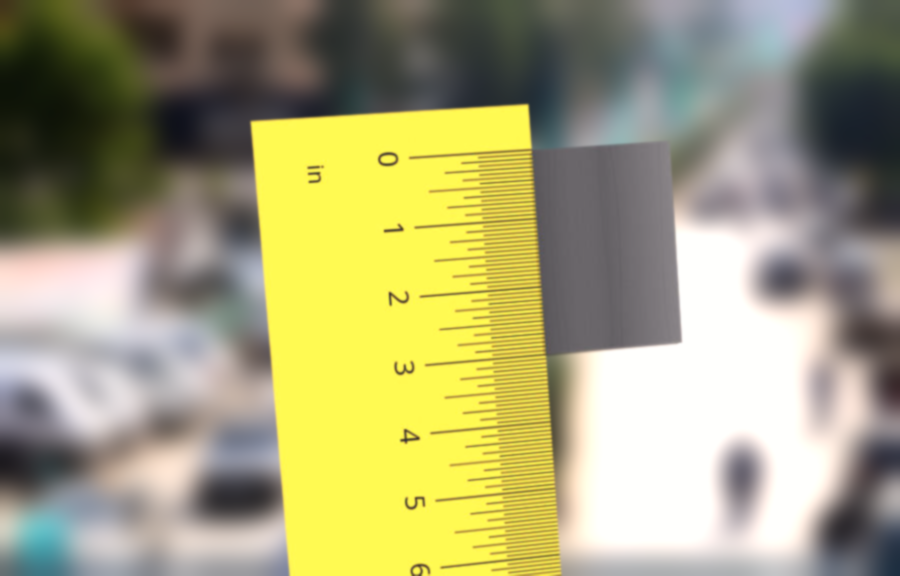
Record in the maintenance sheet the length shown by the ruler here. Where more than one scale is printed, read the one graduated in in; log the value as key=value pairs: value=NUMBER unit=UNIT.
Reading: value=3 unit=in
